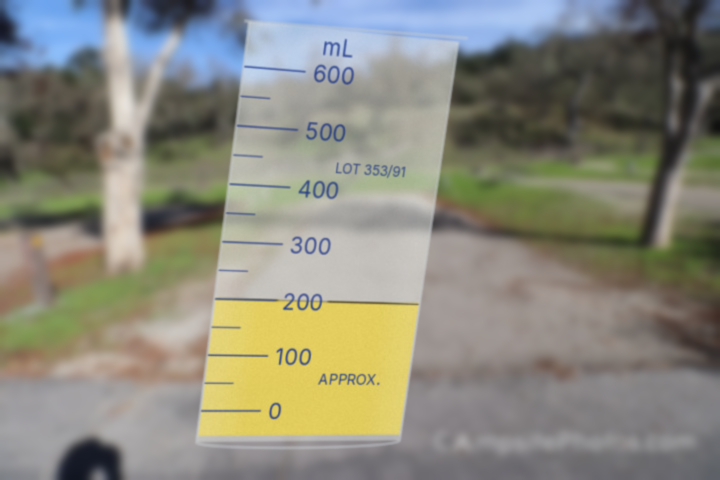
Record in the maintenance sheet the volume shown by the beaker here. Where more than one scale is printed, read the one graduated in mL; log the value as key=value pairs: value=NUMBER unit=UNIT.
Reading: value=200 unit=mL
